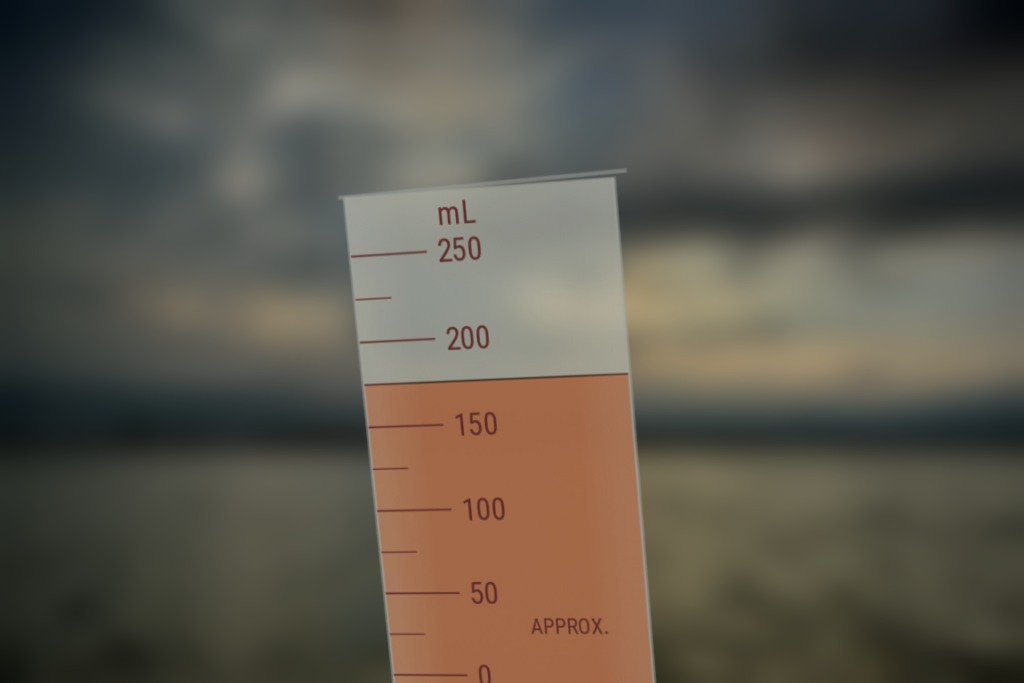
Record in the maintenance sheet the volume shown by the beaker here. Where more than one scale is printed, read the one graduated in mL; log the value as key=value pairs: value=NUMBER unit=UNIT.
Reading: value=175 unit=mL
